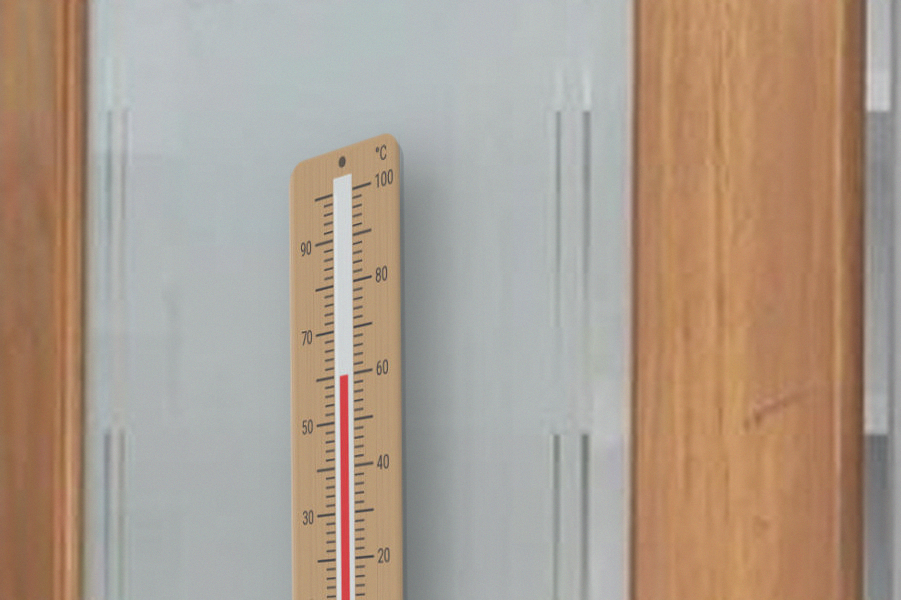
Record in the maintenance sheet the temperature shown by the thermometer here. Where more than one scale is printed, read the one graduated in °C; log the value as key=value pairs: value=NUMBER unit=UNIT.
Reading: value=60 unit=°C
